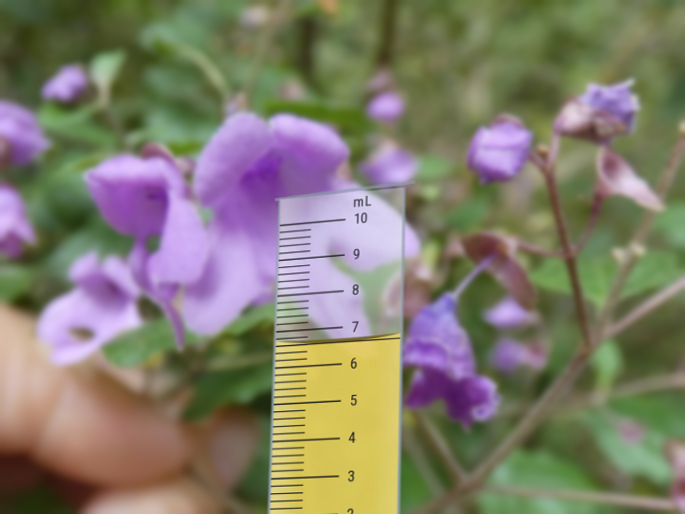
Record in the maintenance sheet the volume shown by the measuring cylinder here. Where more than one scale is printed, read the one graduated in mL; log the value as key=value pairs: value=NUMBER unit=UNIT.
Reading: value=6.6 unit=mL
